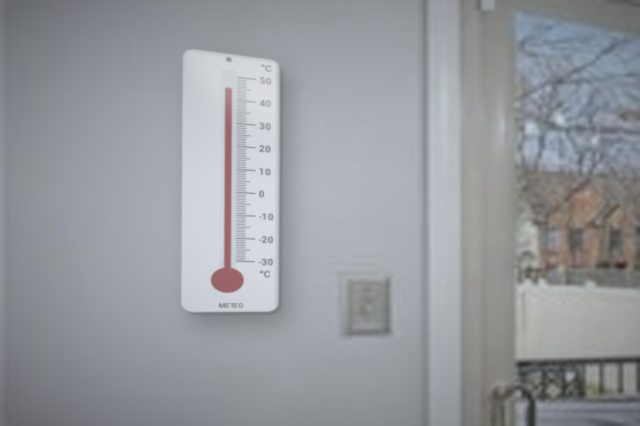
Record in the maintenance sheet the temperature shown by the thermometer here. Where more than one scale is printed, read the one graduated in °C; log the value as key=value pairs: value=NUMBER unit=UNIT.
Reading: value=45 unit=°C
